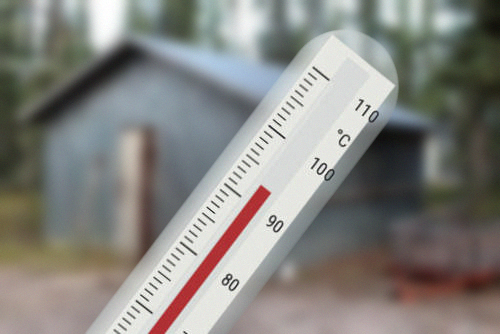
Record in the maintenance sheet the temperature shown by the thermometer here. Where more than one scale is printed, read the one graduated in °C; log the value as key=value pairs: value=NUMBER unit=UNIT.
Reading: value=93 unit=°C
